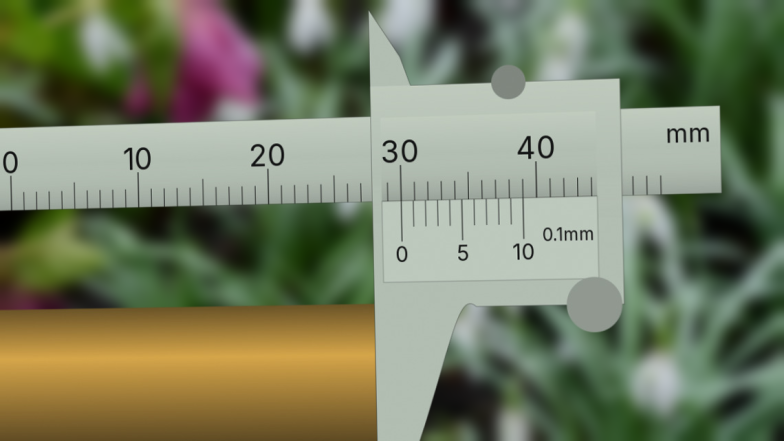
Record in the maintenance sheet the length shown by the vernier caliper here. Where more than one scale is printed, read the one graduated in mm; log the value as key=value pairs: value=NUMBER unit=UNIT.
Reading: value=30.0 unit=mm
